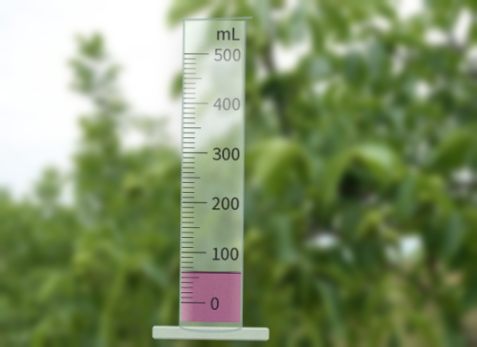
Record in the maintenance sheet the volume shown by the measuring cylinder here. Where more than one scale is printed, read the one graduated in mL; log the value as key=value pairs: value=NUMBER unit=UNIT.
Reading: value=60 unit=mL
